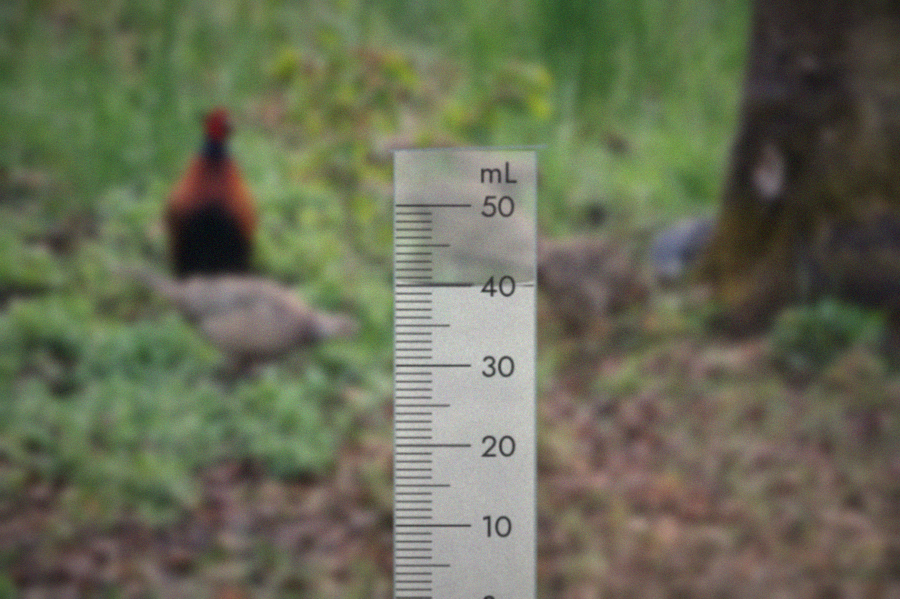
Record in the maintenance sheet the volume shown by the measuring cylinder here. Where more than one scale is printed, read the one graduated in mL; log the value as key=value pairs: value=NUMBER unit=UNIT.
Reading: value=40 unit=mL
